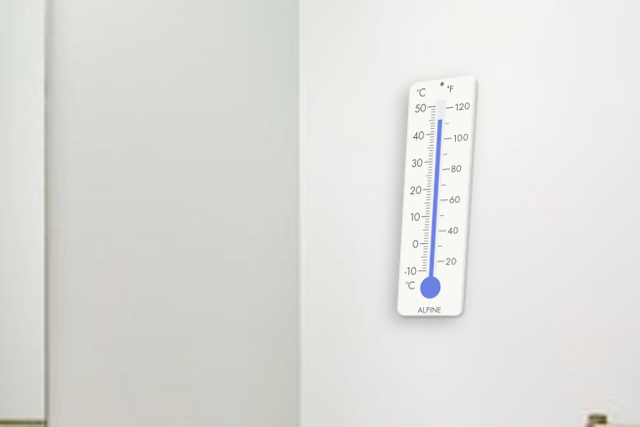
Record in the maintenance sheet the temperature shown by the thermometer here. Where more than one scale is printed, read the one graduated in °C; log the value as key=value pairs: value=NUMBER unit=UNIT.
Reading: value=45 unit=°C
